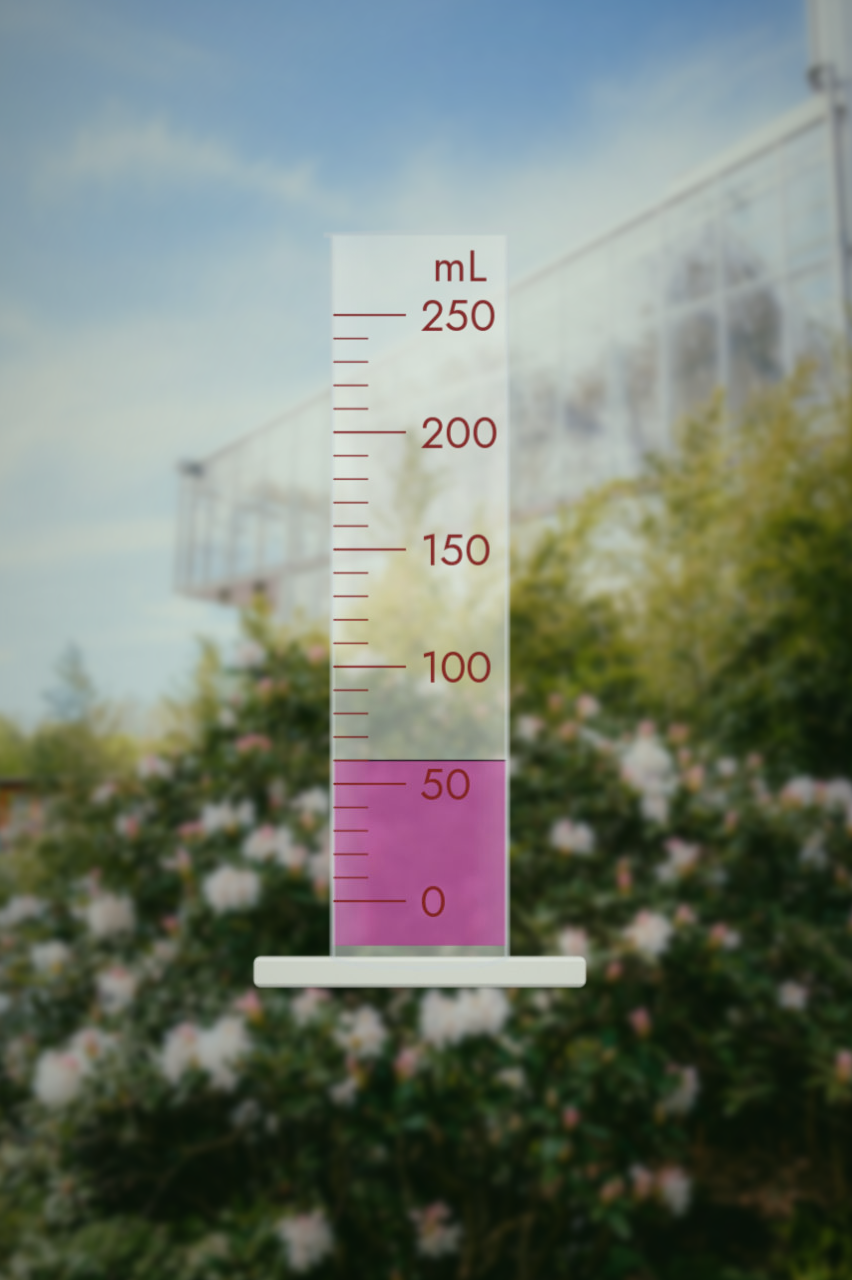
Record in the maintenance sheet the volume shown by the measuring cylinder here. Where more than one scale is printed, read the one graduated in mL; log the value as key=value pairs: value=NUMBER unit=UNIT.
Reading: value=60 unit=mL
